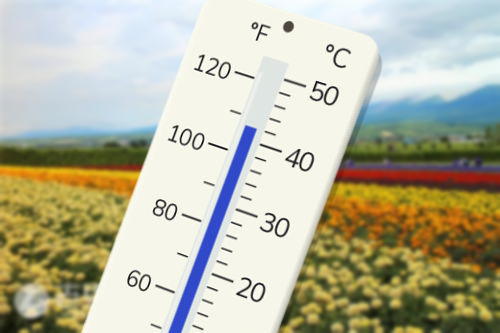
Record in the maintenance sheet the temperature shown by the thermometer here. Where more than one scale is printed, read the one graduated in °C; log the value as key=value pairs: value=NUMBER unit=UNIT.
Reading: value=42 unit=°C
